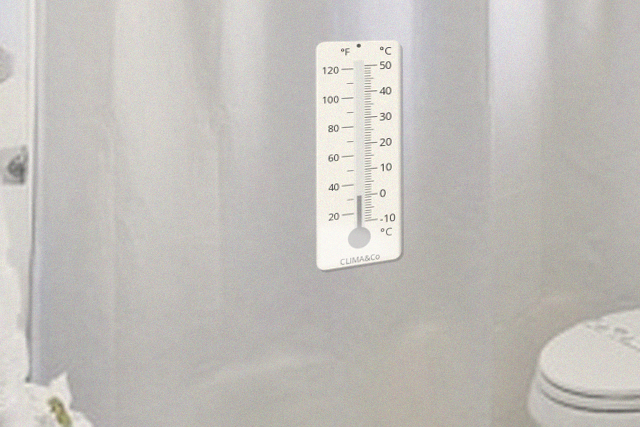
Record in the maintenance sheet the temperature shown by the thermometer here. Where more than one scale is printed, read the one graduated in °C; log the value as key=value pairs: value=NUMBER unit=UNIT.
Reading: value=0 unit=°C
